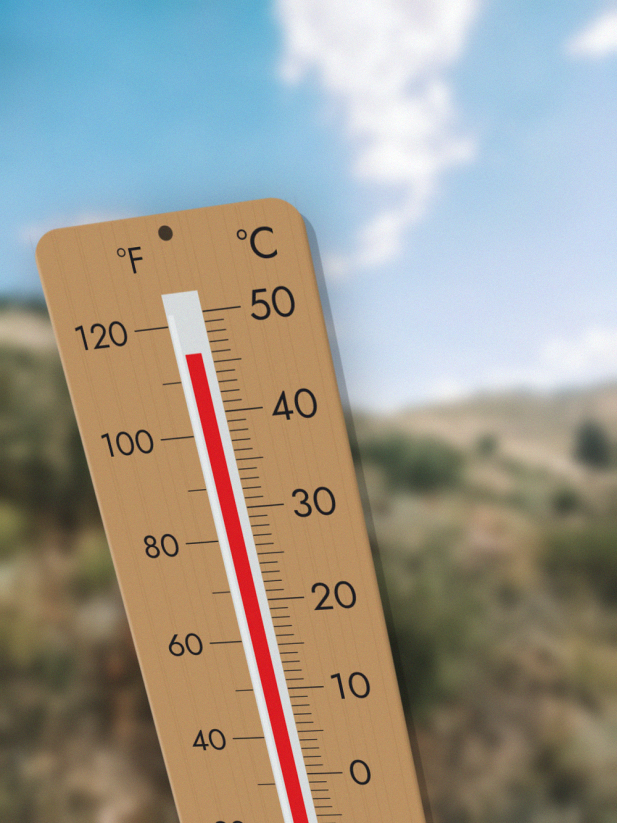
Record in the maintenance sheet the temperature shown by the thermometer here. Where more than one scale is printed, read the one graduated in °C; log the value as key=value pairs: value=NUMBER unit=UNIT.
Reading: value=46 unit=°C
